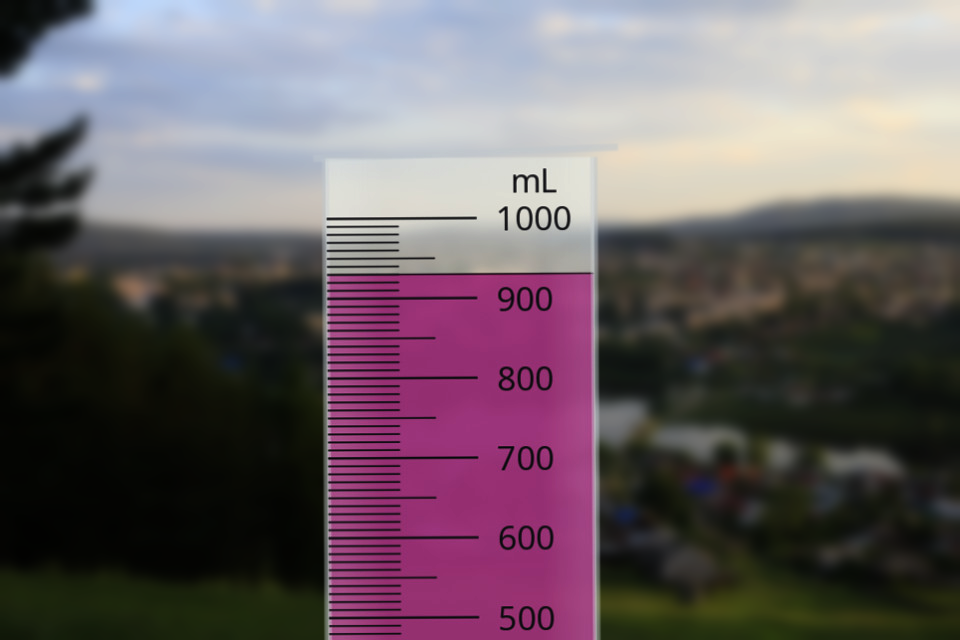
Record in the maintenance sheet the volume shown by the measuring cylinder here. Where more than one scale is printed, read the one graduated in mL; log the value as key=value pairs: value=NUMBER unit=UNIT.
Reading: value=930 unit=mL
